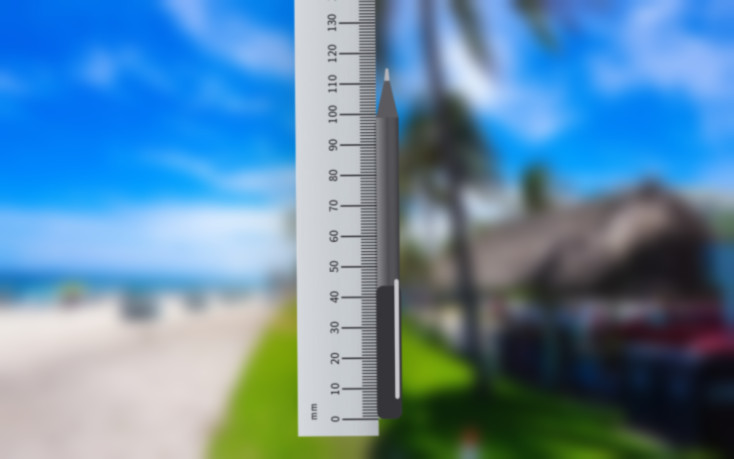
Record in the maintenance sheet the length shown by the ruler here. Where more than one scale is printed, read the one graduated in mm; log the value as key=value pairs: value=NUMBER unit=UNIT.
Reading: value=115 unit=mm
